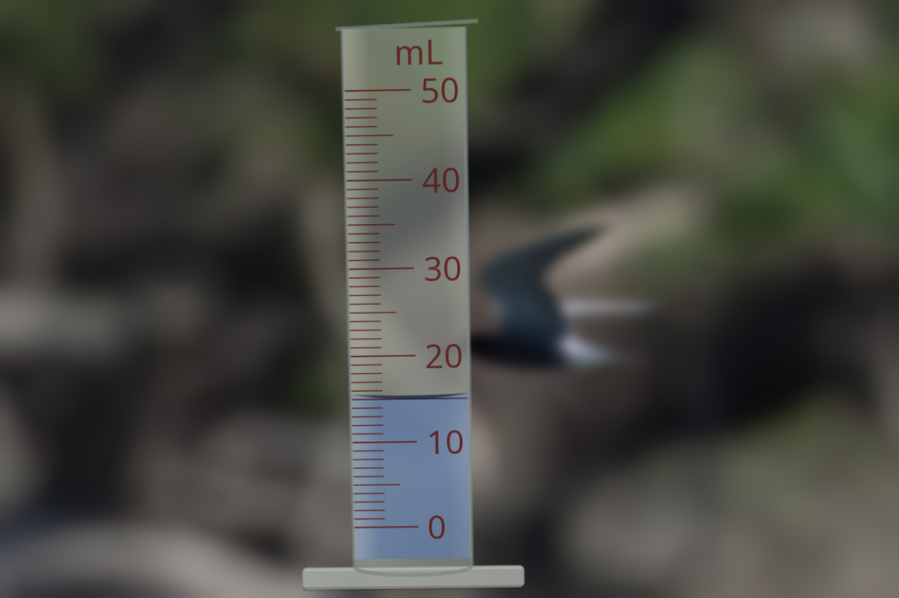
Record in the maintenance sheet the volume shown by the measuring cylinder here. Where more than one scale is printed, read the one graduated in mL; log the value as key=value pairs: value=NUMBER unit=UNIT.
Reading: value=15 unit=mL
